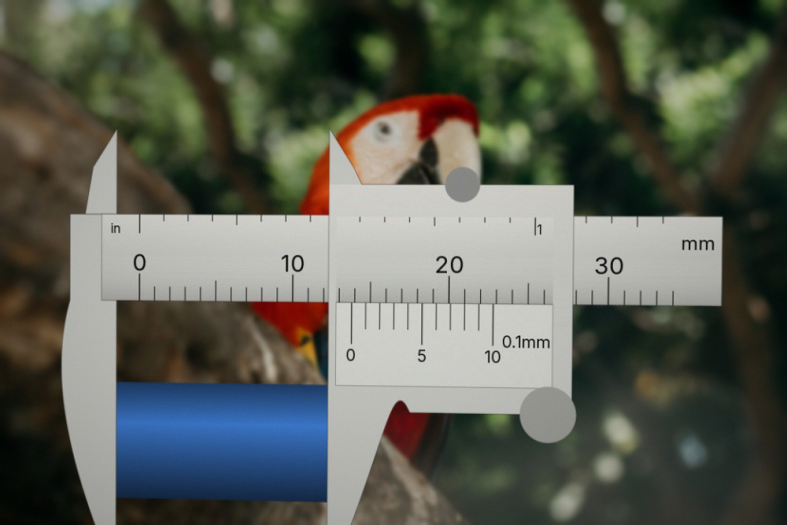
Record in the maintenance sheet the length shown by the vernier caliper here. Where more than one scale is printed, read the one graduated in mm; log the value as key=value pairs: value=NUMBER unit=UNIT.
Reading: value=13.8 unit=mm
